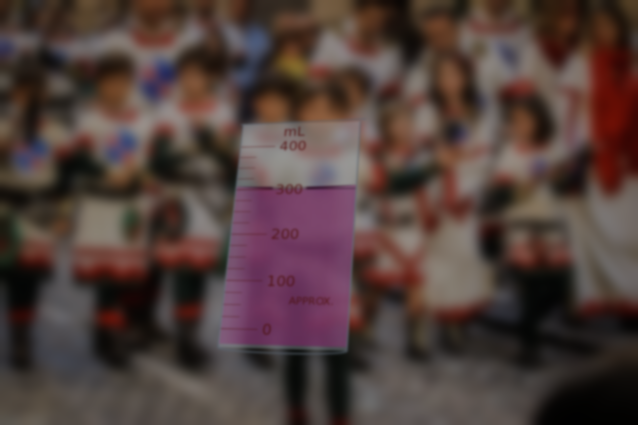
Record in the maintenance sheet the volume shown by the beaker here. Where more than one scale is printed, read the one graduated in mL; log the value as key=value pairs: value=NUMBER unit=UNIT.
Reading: value=300 unit=mL
